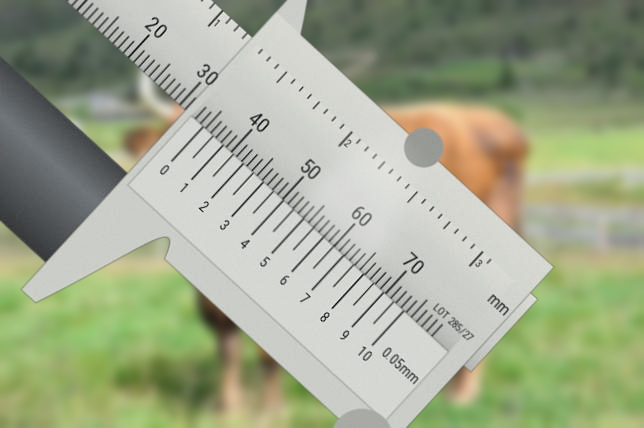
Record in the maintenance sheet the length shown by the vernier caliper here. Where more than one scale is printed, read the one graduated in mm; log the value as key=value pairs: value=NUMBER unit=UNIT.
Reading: value=34.6 unit=mm
